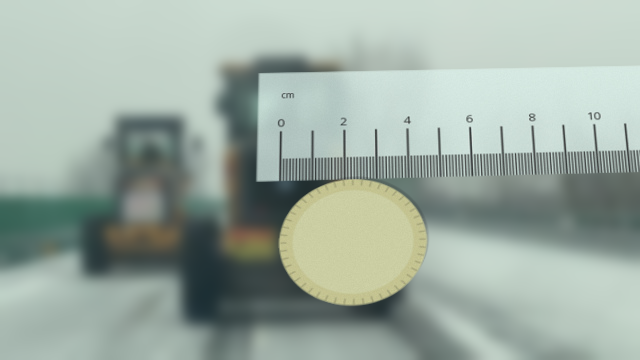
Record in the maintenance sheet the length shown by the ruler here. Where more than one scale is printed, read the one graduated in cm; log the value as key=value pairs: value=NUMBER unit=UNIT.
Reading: value=4.5 unit=cm
